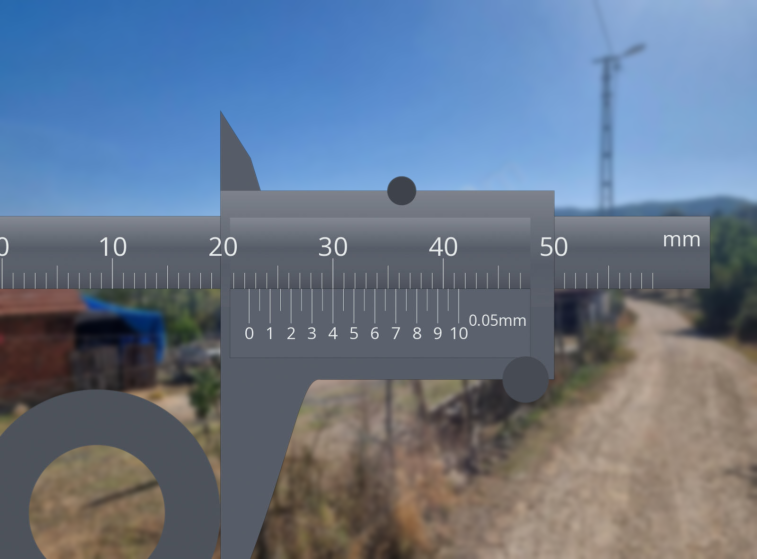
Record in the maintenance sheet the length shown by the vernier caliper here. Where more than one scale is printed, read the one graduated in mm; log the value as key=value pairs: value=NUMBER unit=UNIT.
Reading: value=22.4 unit=mm
